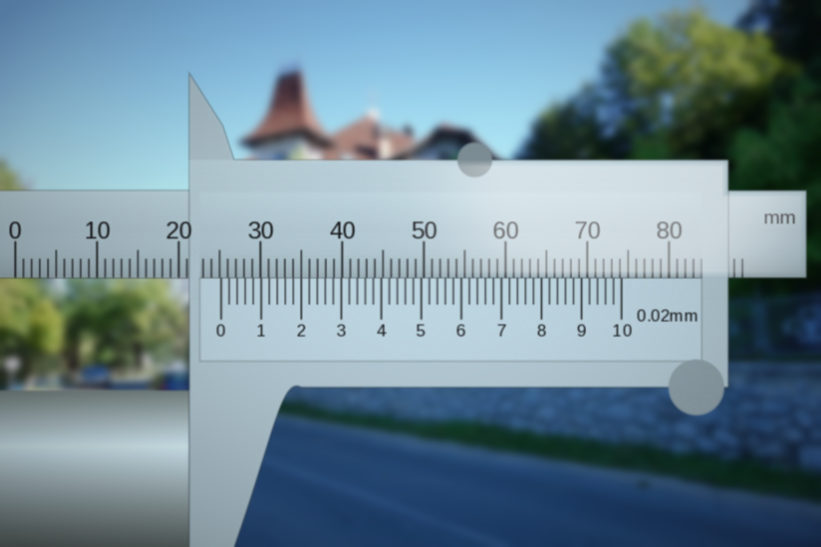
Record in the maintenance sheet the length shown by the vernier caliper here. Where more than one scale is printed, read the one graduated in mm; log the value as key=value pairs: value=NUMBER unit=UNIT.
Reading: value=25.2 unit=mm
